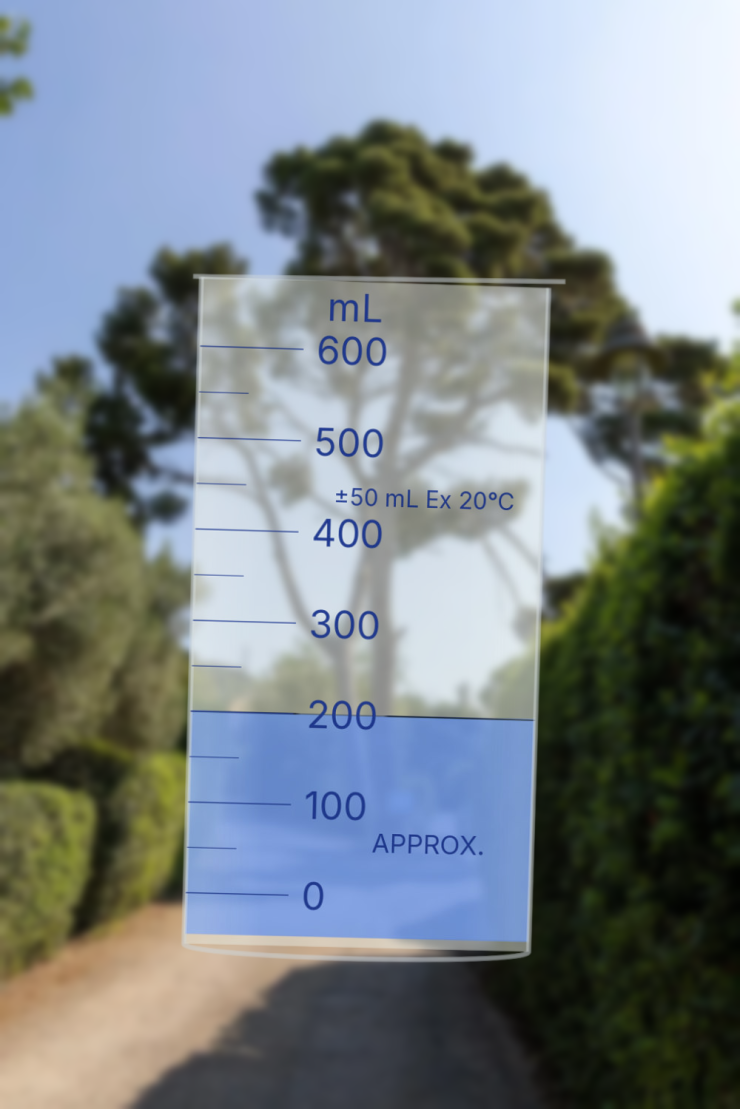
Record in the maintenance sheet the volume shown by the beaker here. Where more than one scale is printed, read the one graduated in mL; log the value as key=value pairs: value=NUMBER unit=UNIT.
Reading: value=200 unit=mL
